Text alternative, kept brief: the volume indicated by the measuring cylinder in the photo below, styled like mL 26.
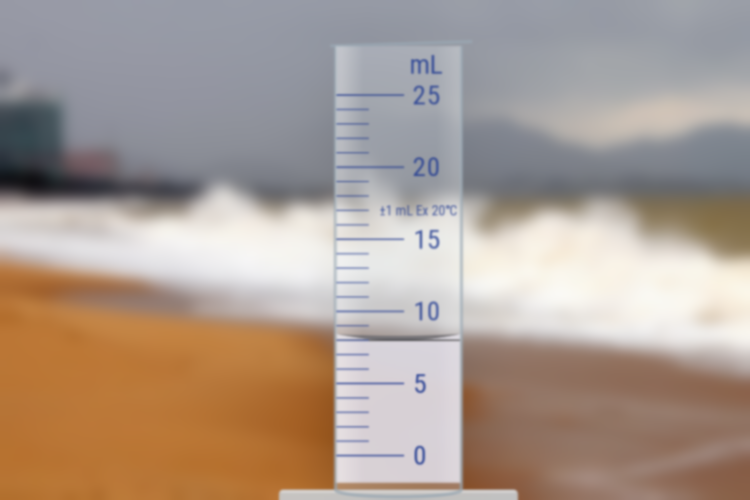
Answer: mL 8
